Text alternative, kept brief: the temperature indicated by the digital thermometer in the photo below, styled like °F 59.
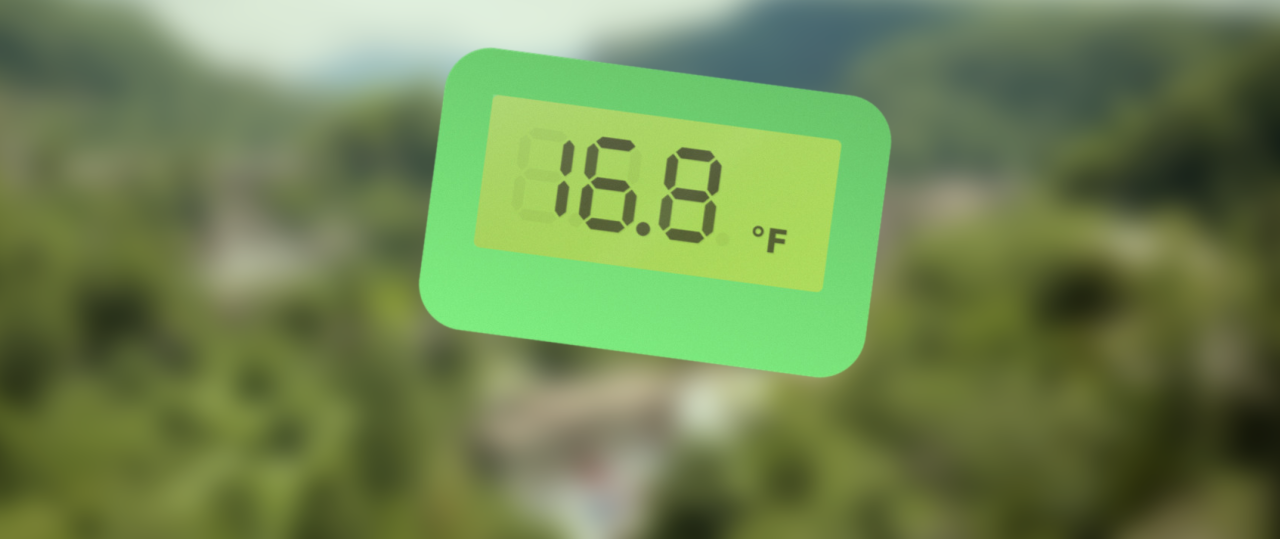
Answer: °F 16.8
